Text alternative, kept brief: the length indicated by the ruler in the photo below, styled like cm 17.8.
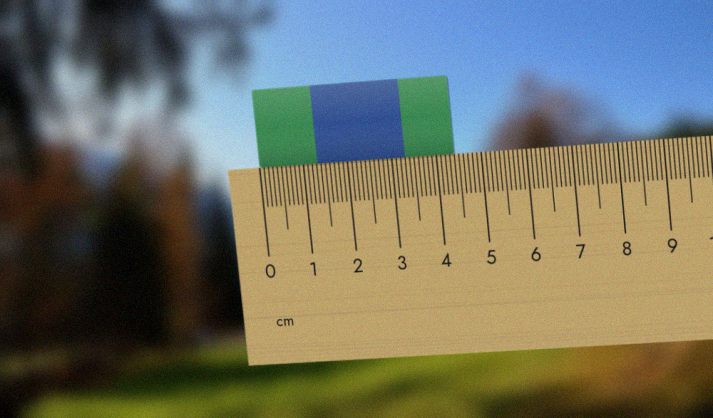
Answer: cm 4.4
